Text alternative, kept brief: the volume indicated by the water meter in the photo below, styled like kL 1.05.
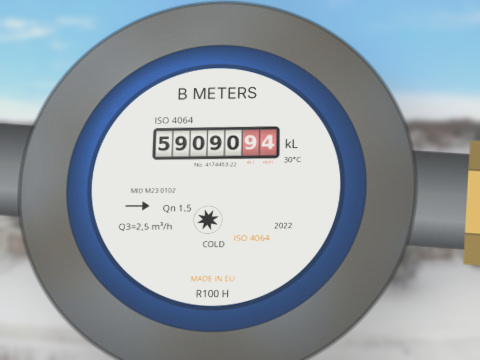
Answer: kL 59090.94
